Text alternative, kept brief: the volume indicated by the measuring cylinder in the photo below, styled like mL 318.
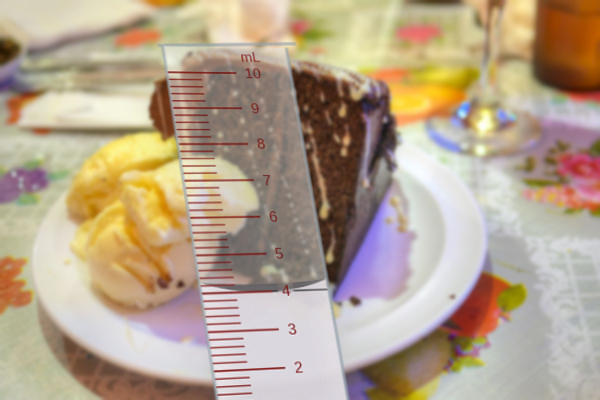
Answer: mL 4
